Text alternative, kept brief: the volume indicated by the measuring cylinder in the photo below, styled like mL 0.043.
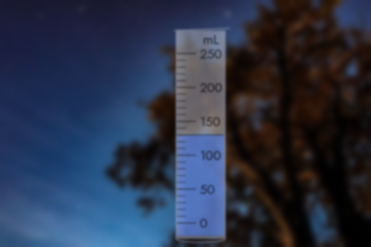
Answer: mL 130
